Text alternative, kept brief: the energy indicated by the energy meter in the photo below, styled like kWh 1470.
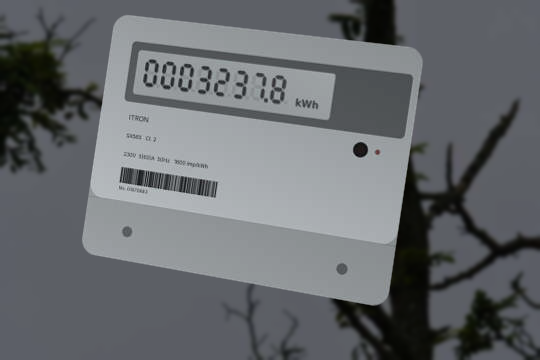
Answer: kWh 3237.8
